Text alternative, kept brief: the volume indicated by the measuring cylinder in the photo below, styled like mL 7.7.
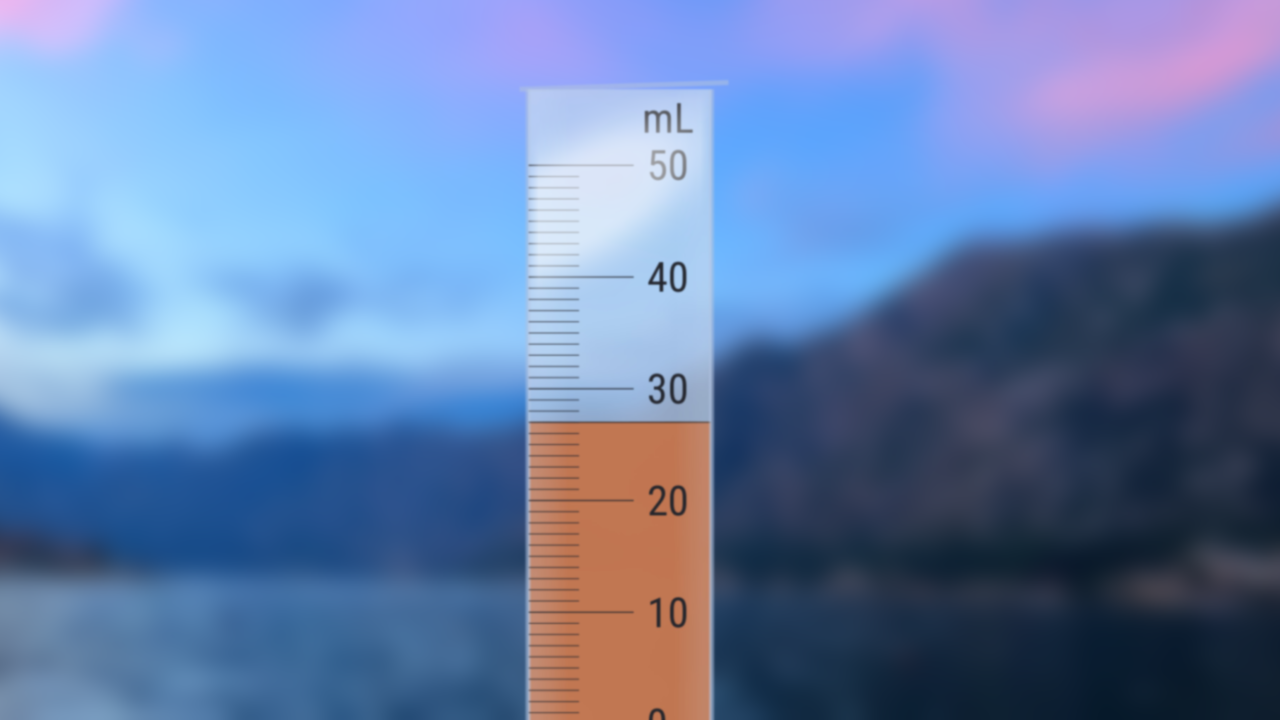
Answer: mL 27
